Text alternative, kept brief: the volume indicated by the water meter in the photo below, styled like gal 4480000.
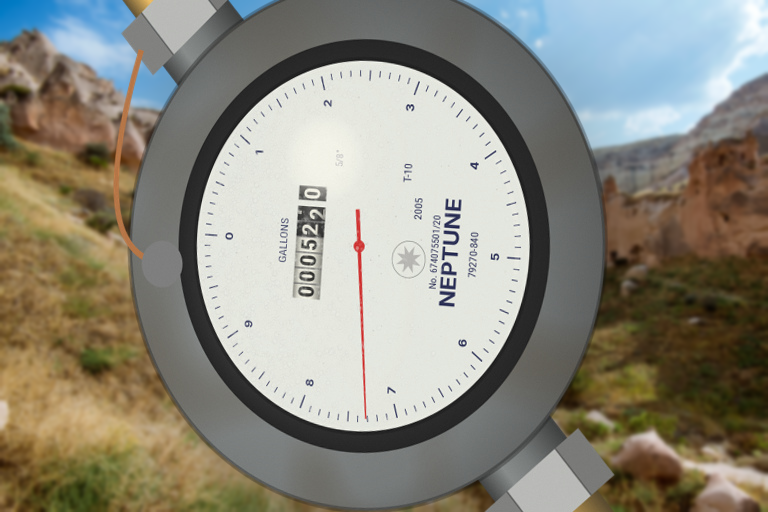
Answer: gal 5217.3
